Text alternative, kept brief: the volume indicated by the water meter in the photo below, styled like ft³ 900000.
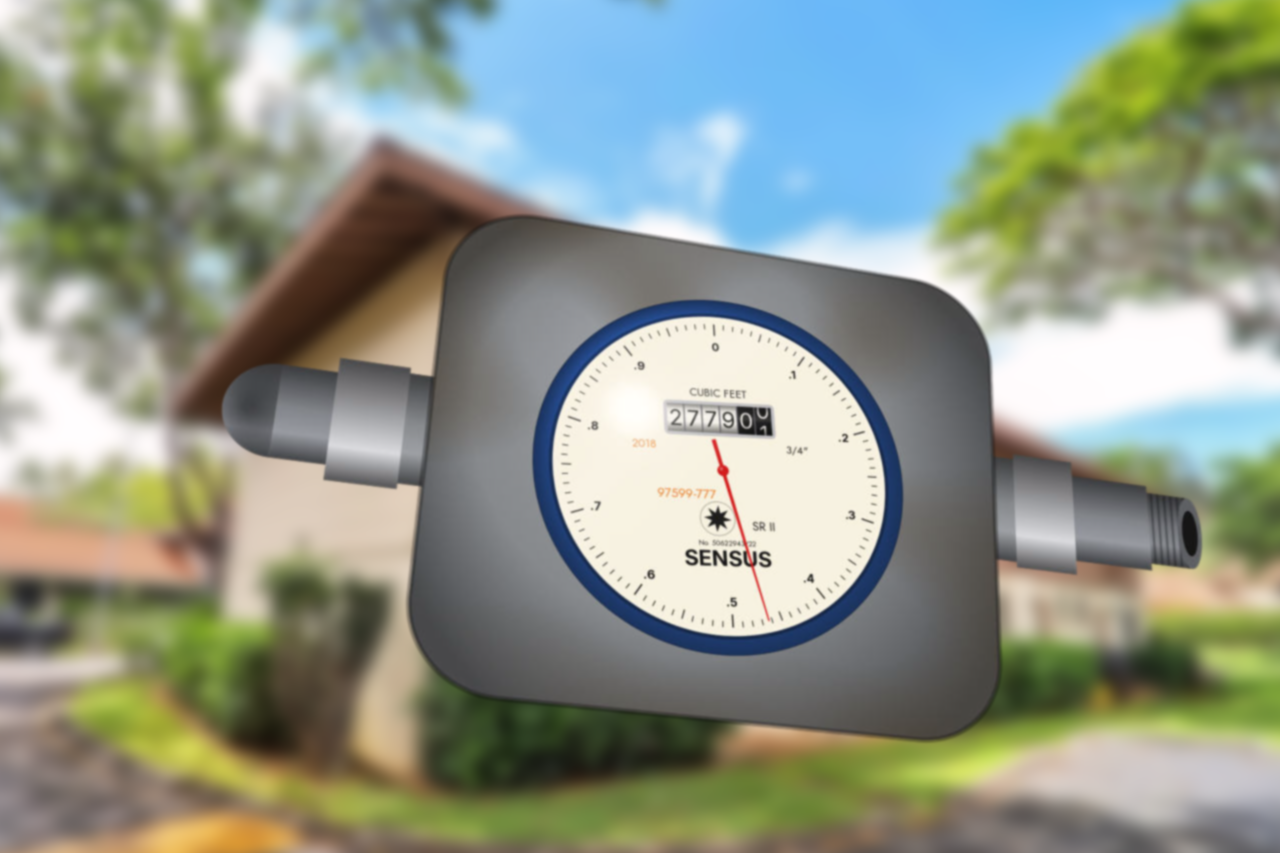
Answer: ft³ 277900.46
